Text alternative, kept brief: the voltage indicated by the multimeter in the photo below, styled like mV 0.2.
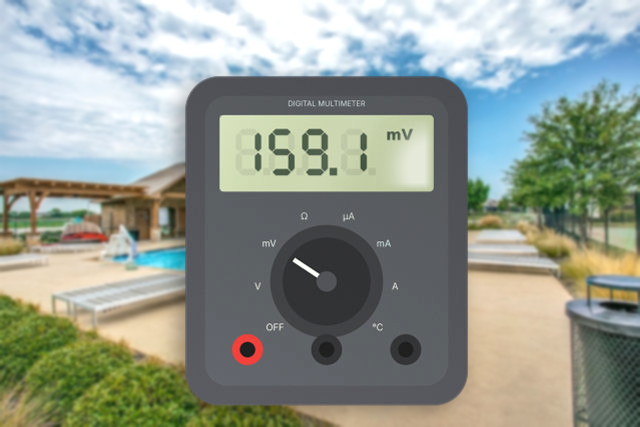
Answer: mV 159.1
